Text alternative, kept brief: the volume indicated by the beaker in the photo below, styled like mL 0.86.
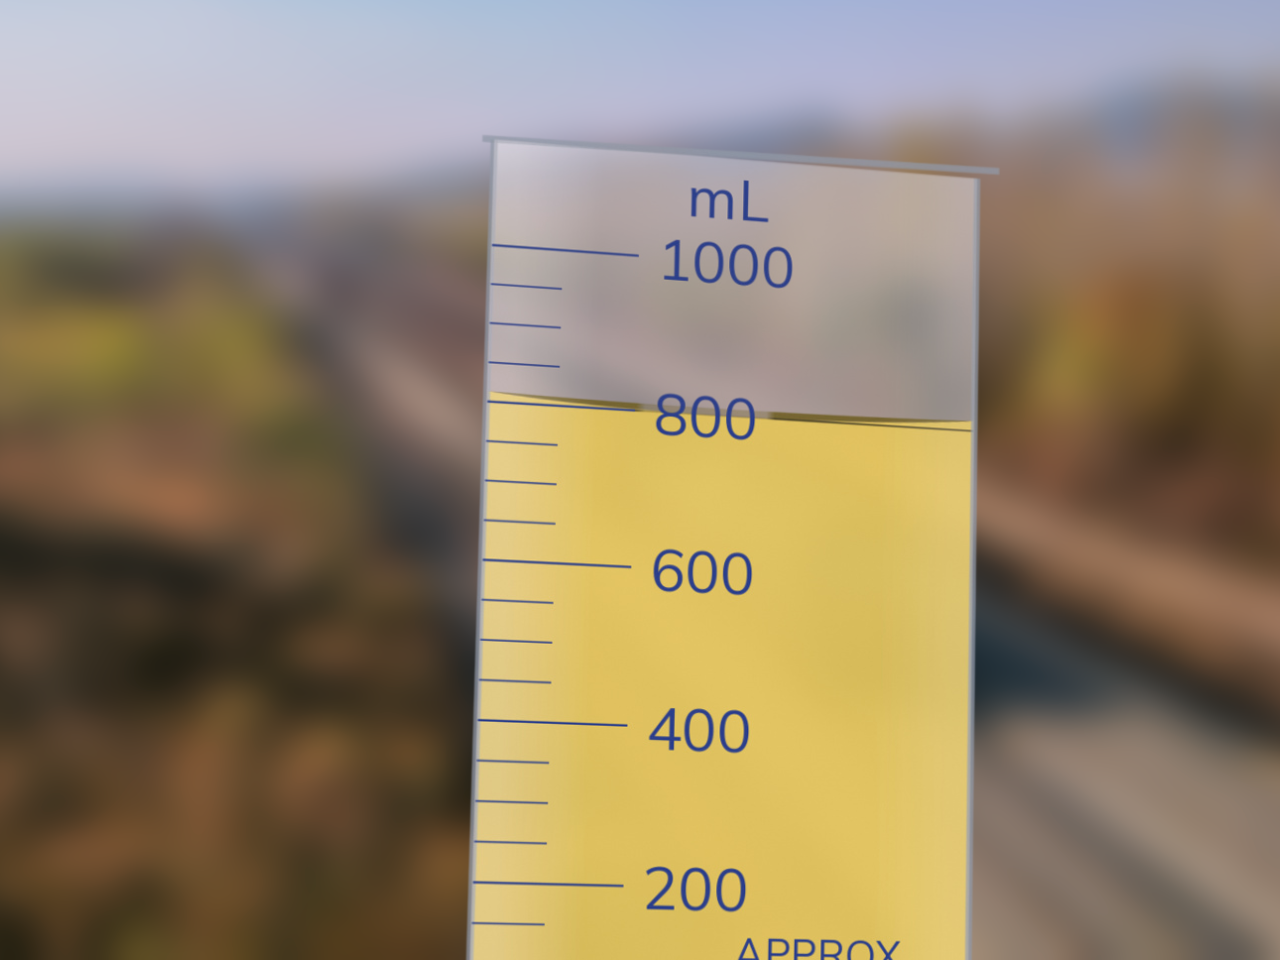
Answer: mL 800
